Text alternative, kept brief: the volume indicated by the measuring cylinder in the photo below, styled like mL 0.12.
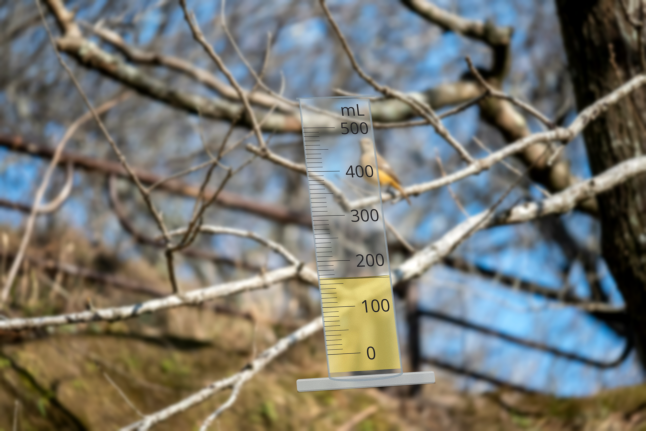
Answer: mL 160
